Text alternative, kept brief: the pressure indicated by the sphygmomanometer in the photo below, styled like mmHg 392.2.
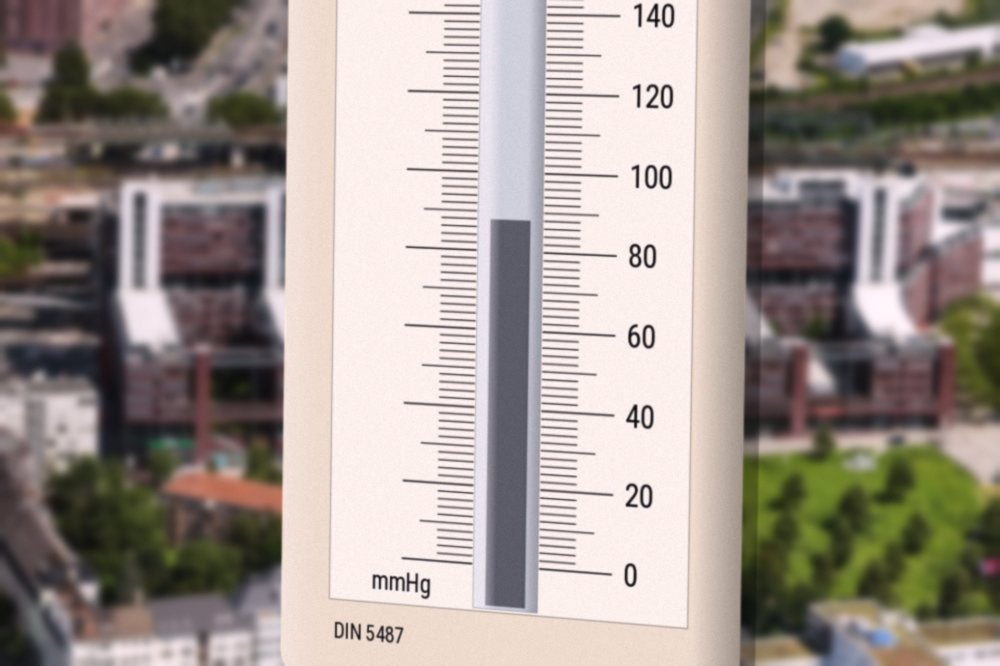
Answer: mmHg 88
